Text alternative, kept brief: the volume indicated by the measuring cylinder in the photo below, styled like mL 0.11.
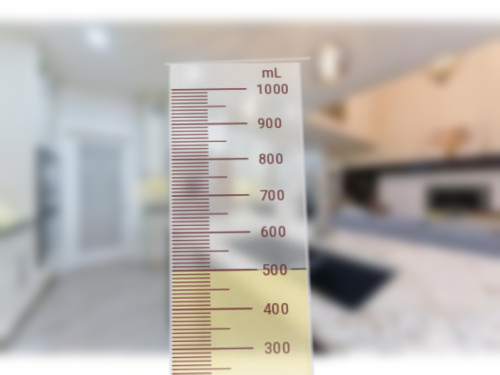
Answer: mL 500
